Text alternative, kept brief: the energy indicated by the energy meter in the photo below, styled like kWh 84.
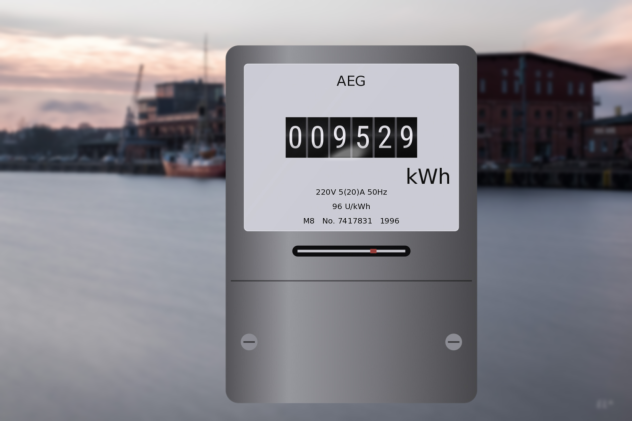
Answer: kWh 9529
